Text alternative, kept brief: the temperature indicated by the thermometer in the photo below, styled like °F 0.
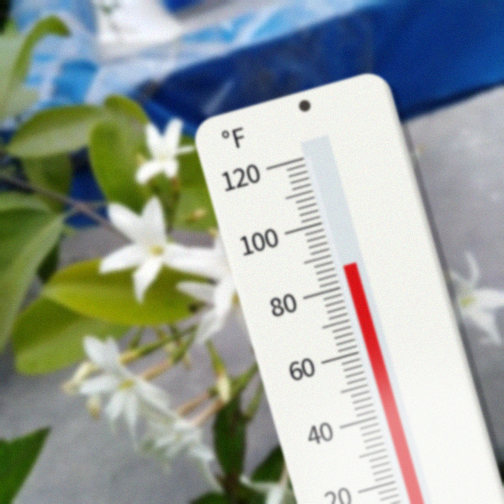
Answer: °F 86
